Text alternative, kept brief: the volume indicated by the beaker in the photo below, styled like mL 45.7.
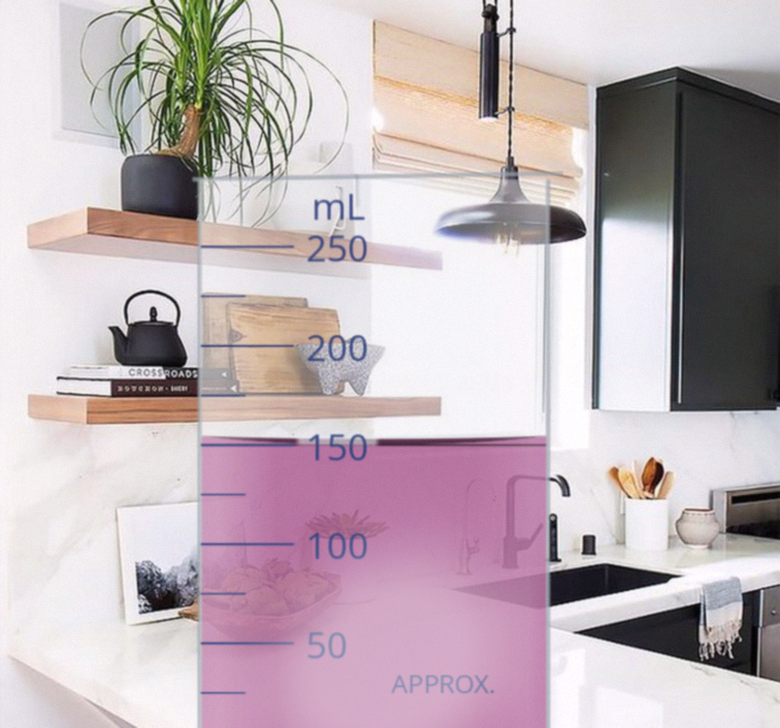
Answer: mL 150
